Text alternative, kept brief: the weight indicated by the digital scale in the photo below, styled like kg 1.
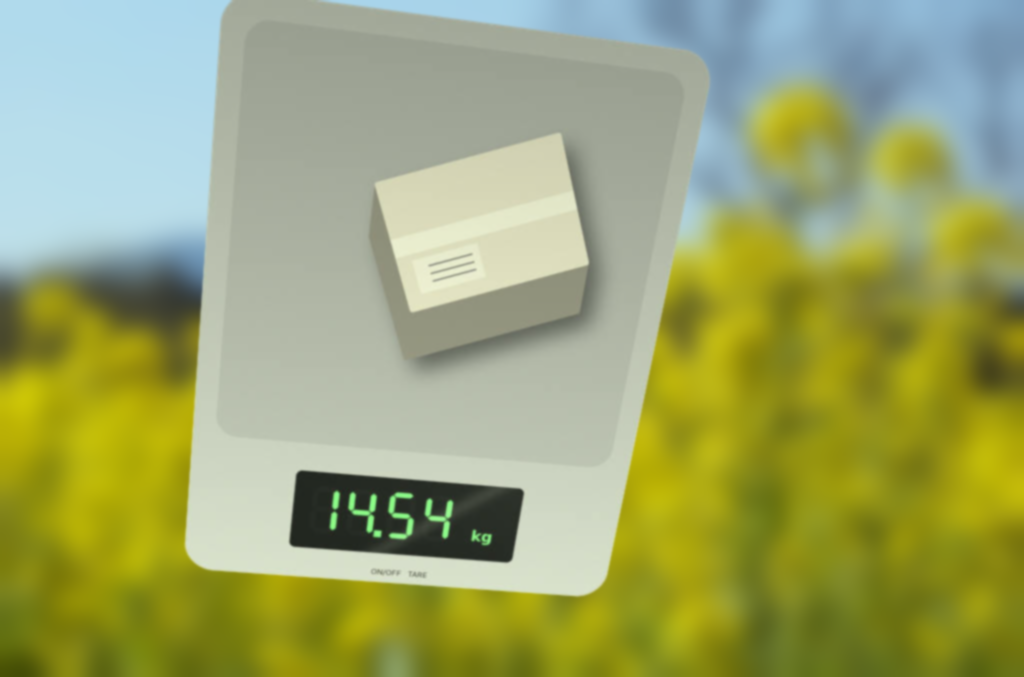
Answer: kg 14.54
